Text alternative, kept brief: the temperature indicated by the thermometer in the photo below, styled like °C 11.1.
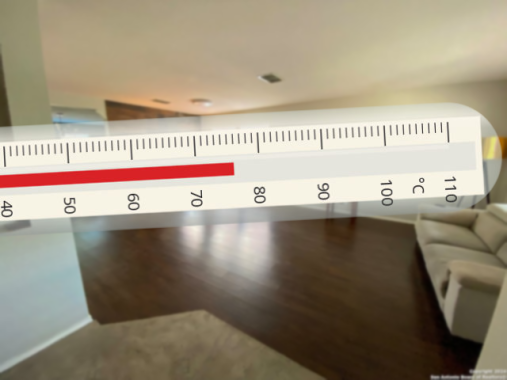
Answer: °C 76
